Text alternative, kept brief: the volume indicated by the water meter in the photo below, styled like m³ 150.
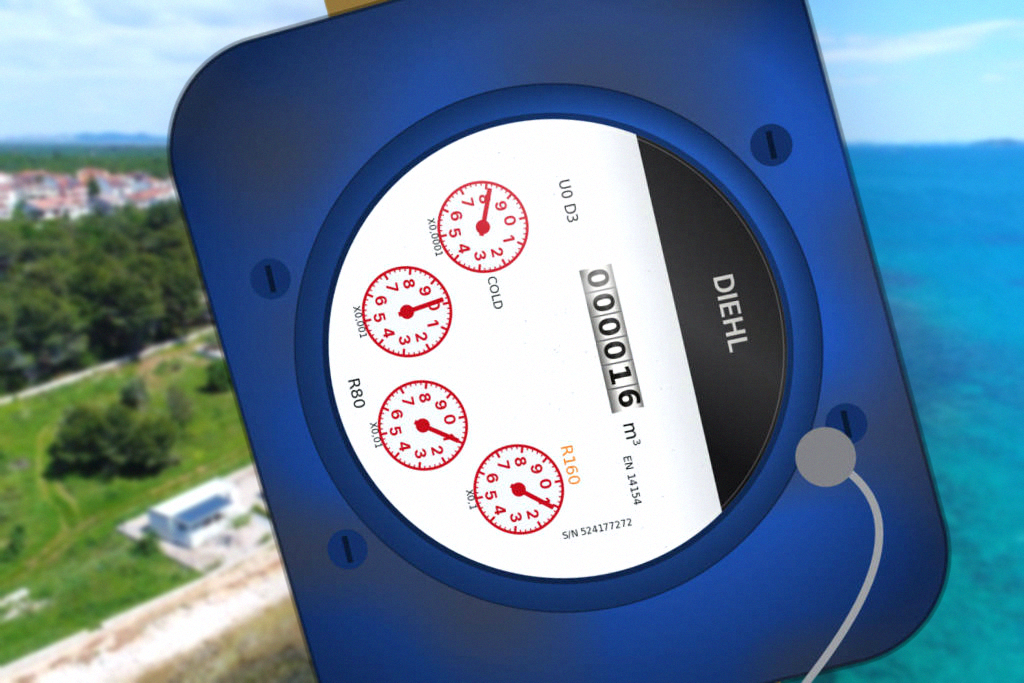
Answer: m³ 16.1098
